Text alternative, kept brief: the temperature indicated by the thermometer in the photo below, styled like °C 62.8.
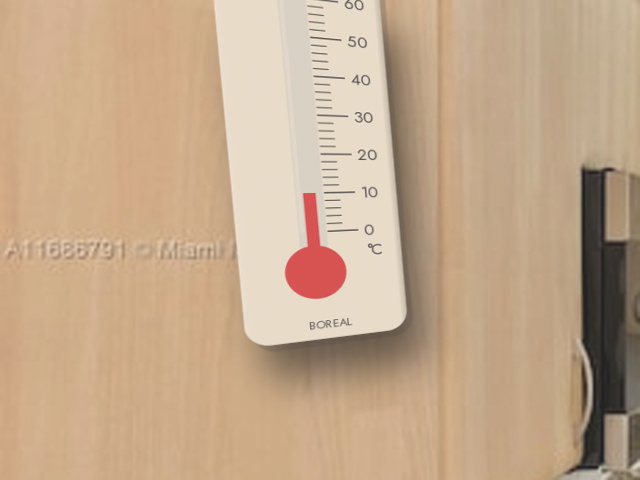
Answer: °C 10
